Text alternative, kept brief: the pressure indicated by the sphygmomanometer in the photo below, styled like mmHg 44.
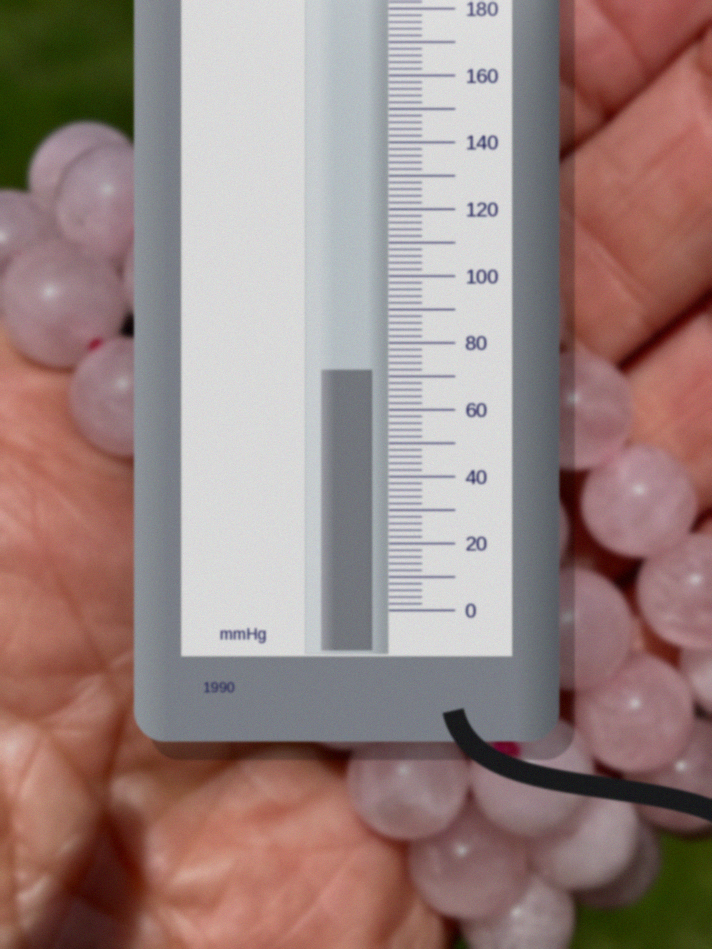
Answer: mmHg 72
